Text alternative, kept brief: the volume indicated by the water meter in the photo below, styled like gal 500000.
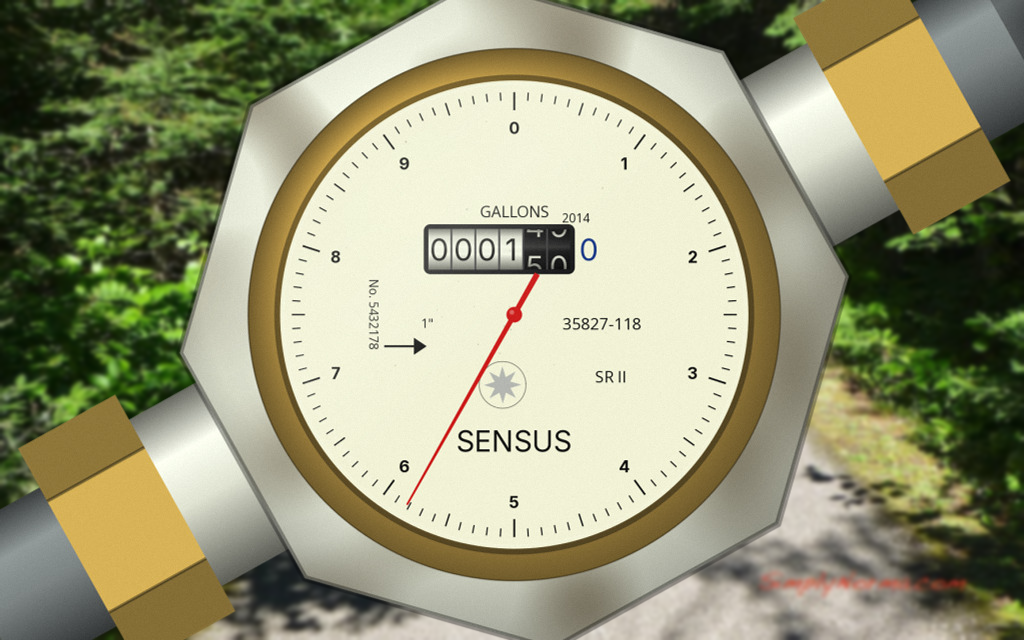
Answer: gal 1495.8
